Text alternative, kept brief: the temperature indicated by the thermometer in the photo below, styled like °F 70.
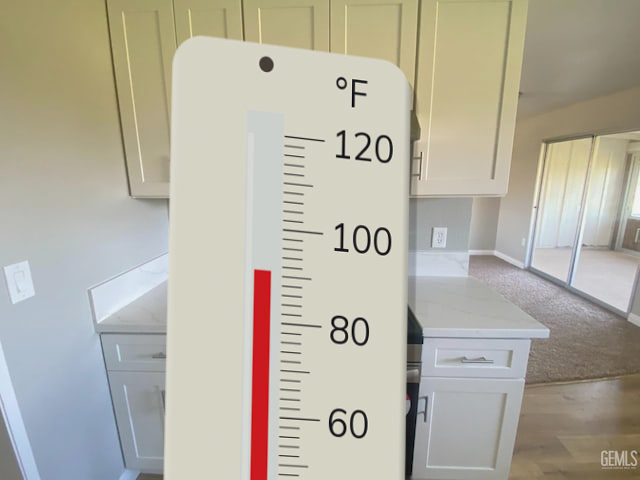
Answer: °F 91
